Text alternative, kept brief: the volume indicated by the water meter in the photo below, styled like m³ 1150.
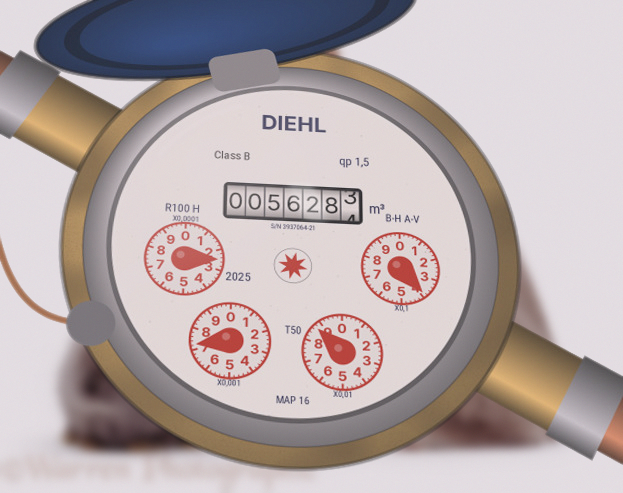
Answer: m³ 56283.3872
